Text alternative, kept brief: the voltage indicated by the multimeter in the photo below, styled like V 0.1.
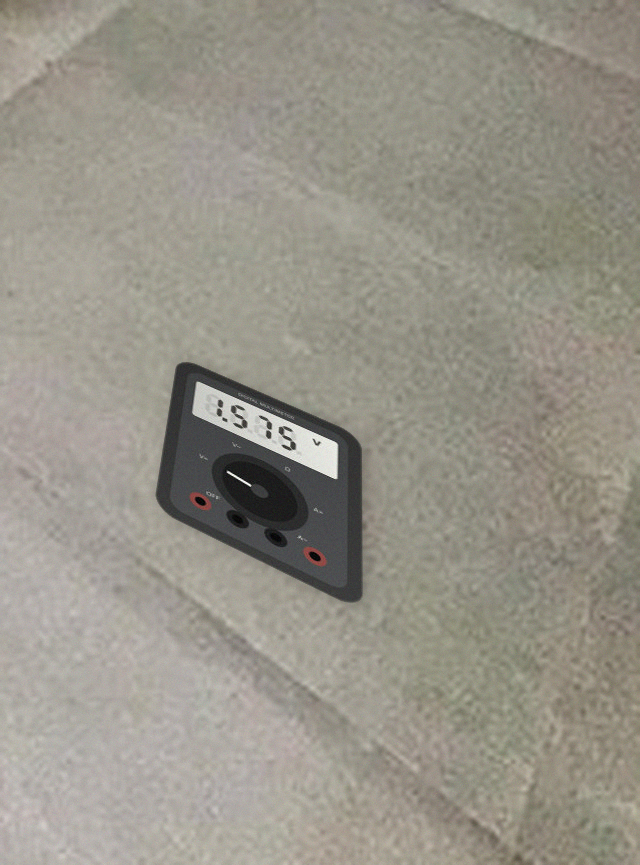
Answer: V 1.575
